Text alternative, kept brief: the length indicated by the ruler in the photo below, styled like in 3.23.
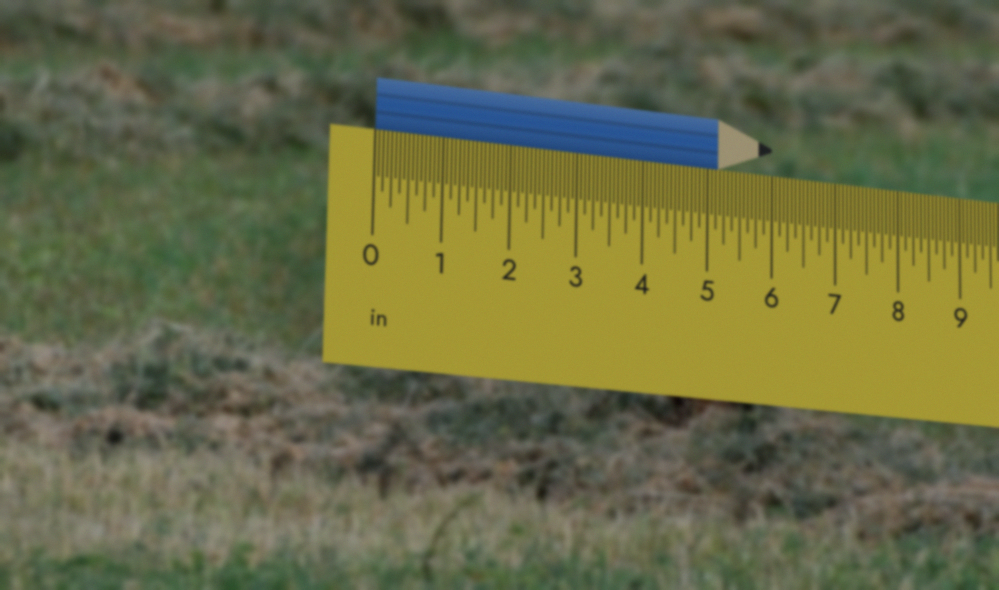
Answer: in 6
